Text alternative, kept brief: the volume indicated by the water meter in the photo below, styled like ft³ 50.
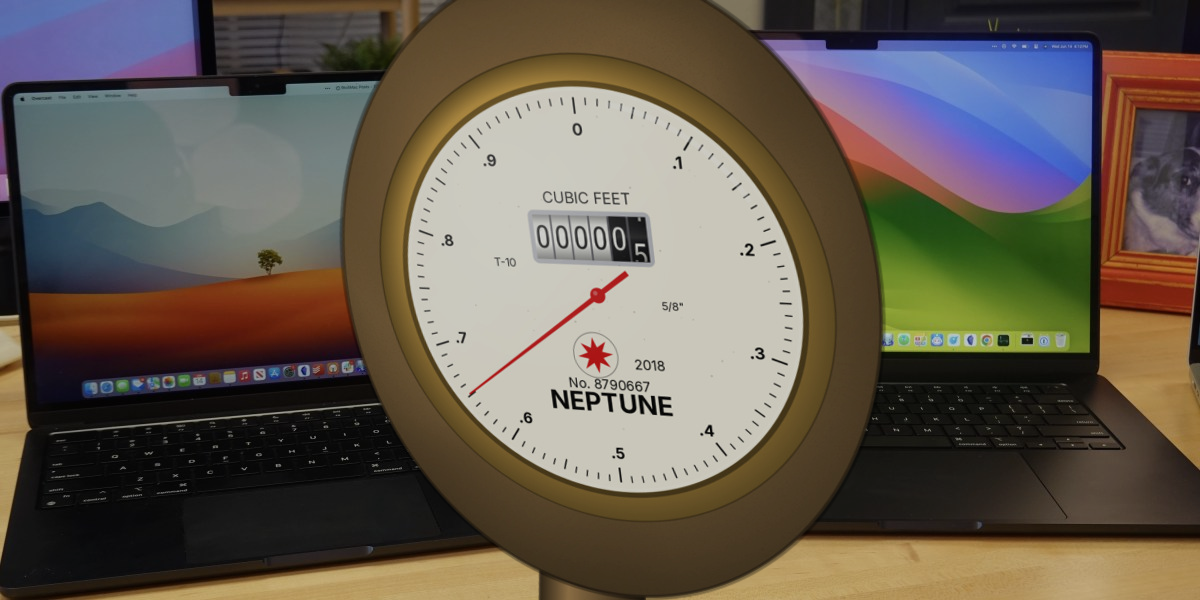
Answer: ft³ 4.65
